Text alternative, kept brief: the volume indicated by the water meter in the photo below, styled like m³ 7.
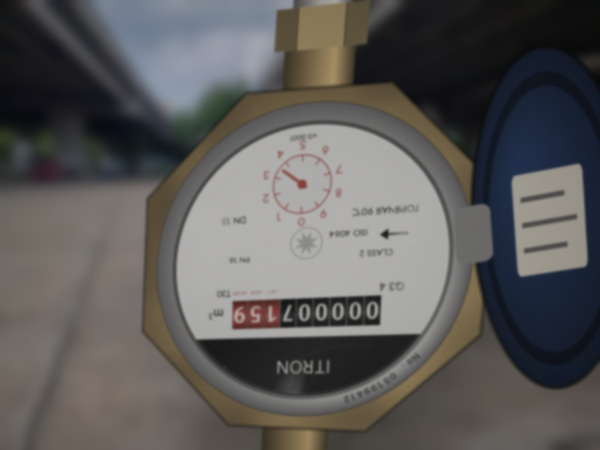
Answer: m³ 7.1593
